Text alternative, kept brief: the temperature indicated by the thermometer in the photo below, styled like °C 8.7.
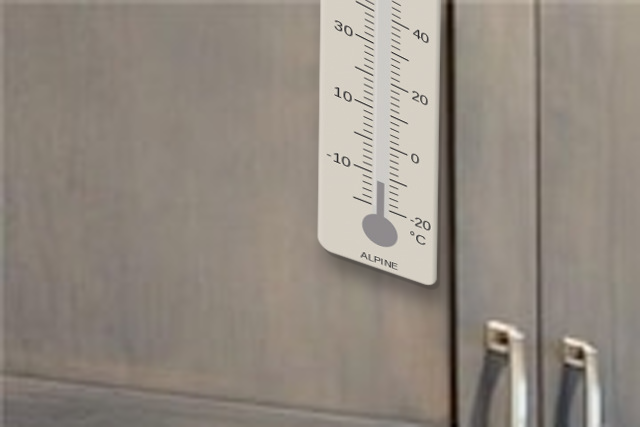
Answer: °C -12
